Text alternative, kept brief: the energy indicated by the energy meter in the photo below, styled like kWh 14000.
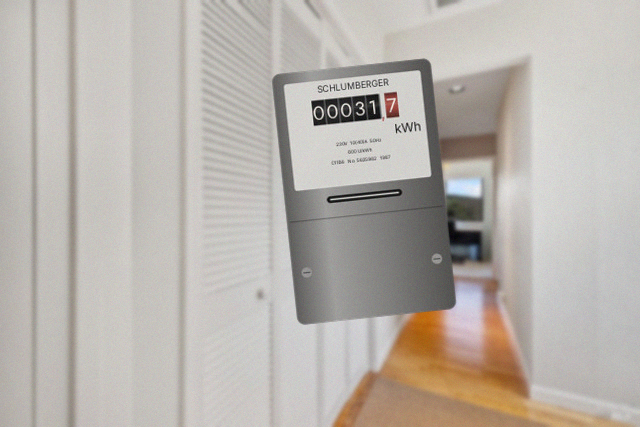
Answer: kWh 31.7
